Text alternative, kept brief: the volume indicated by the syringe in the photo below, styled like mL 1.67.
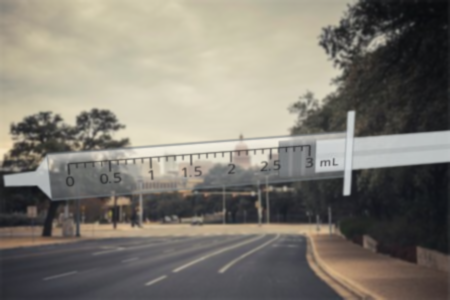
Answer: mL 2.6
